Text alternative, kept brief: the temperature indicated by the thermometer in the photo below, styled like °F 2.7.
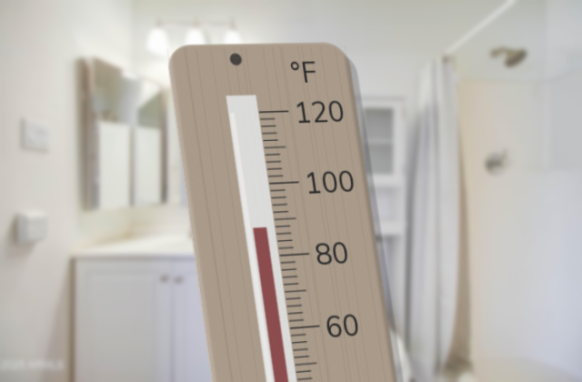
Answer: °F 88
